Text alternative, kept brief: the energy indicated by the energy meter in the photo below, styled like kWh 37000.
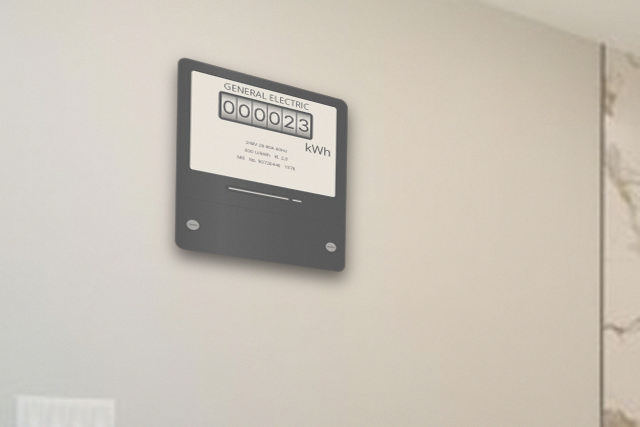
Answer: kWh 23
